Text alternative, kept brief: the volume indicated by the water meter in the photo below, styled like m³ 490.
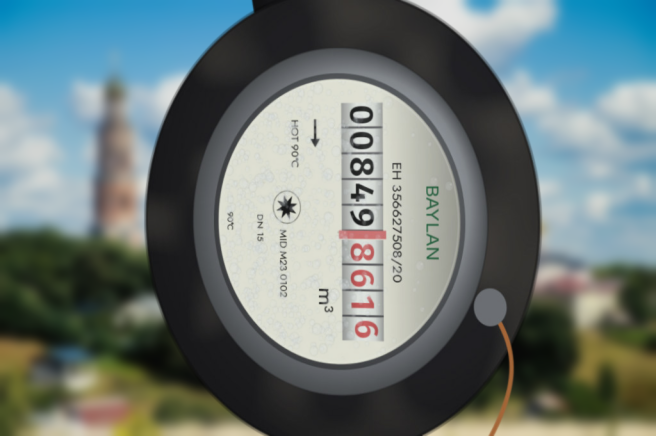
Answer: m³ 849.8616
